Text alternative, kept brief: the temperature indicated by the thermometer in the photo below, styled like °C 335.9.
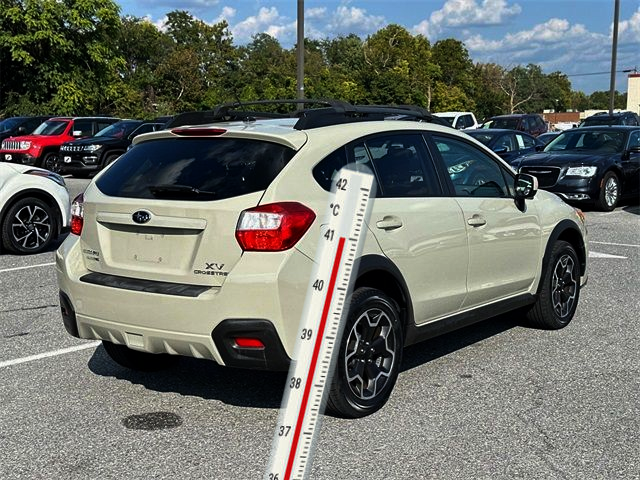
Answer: °C 41
